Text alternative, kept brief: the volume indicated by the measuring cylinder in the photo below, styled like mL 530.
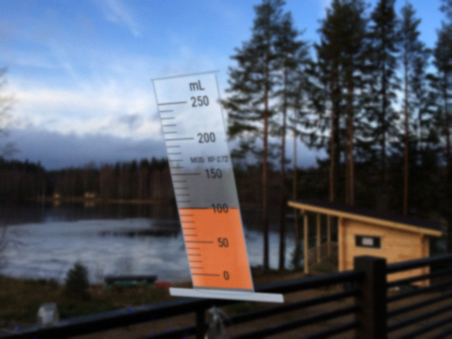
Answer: mL 100
